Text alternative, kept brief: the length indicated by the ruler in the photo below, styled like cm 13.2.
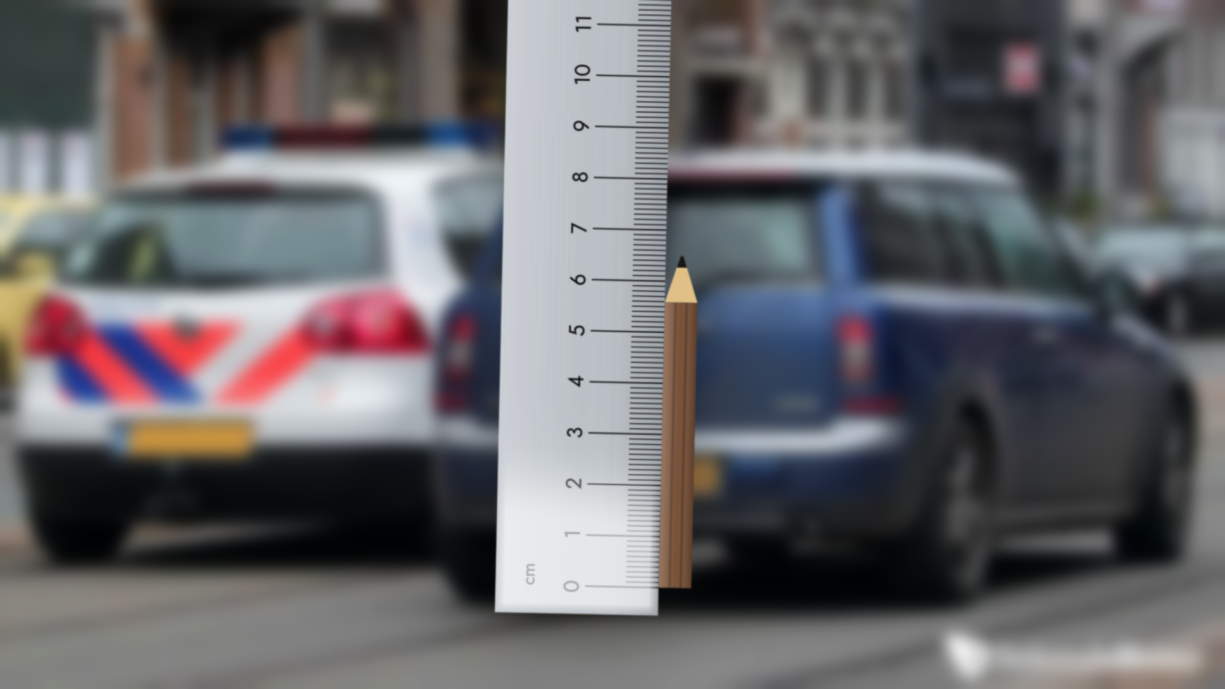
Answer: cm 6.5
